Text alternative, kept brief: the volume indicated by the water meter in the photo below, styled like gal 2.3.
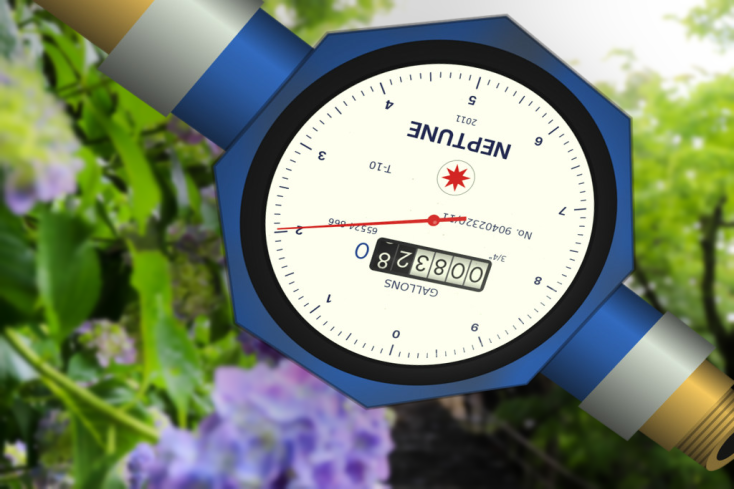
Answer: gal 83282.0
